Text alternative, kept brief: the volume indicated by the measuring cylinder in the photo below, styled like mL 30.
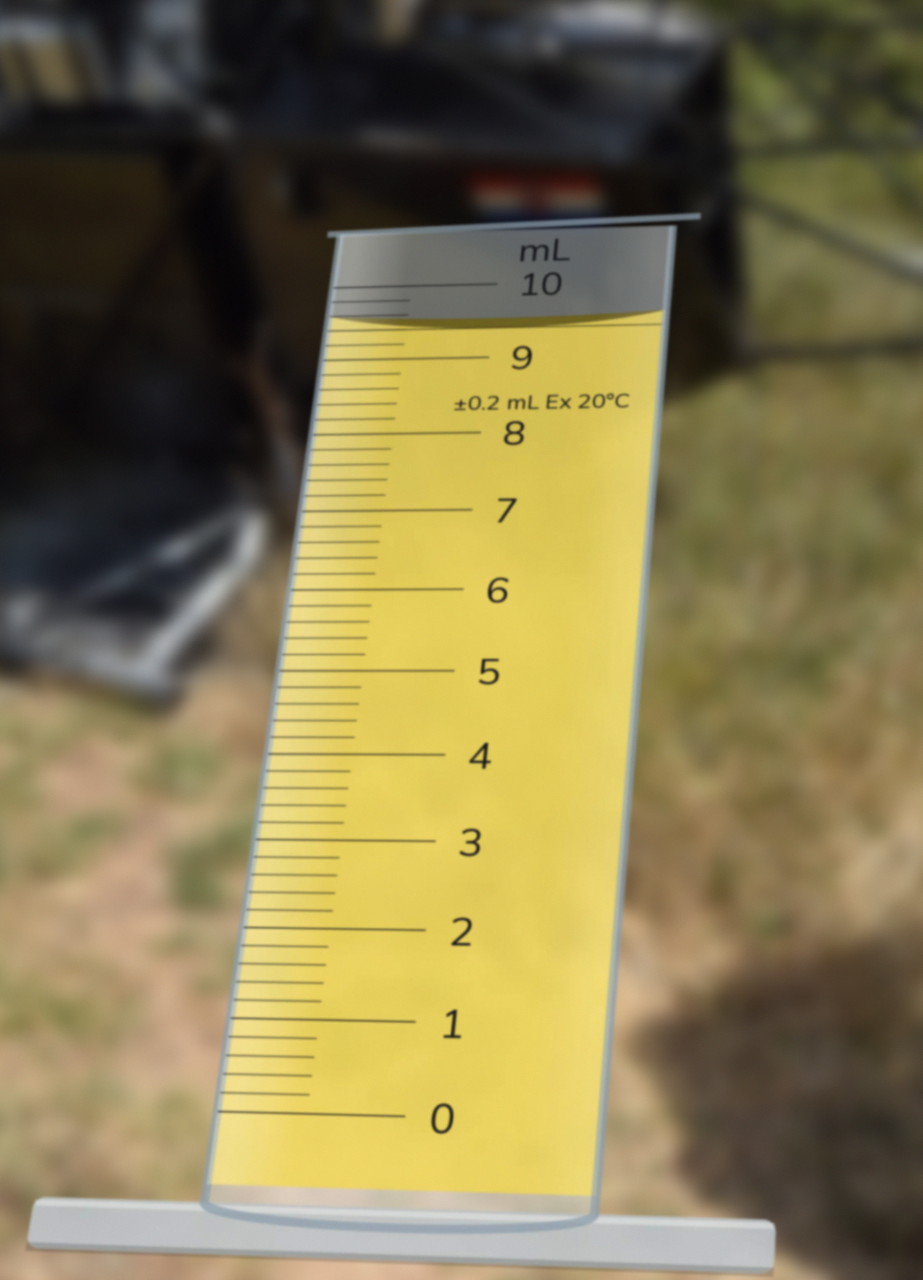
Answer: mL 9.4
